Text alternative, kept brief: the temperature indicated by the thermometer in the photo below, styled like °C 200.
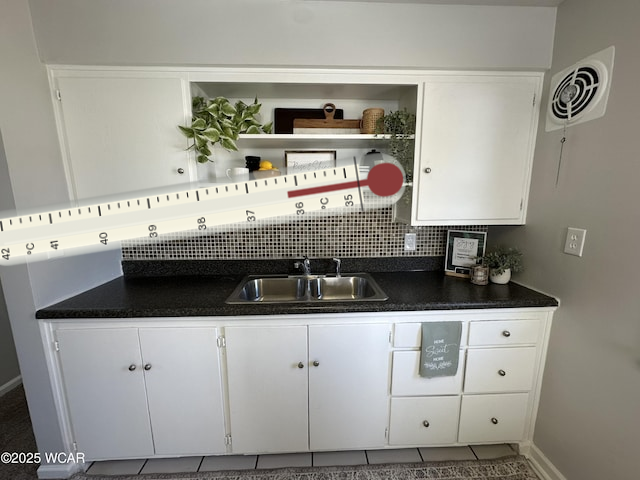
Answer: °C 36.2
